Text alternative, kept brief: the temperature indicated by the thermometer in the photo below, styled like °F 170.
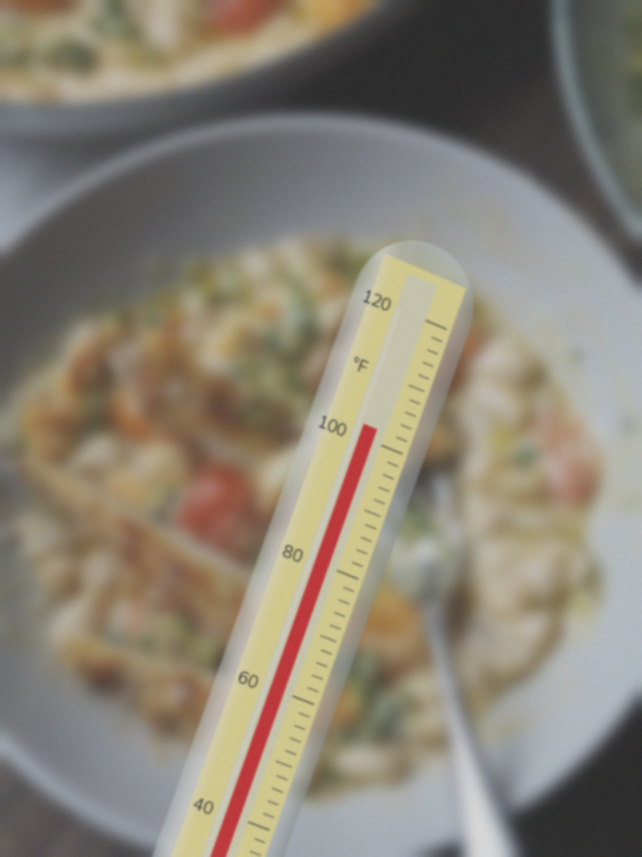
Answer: °F 102
